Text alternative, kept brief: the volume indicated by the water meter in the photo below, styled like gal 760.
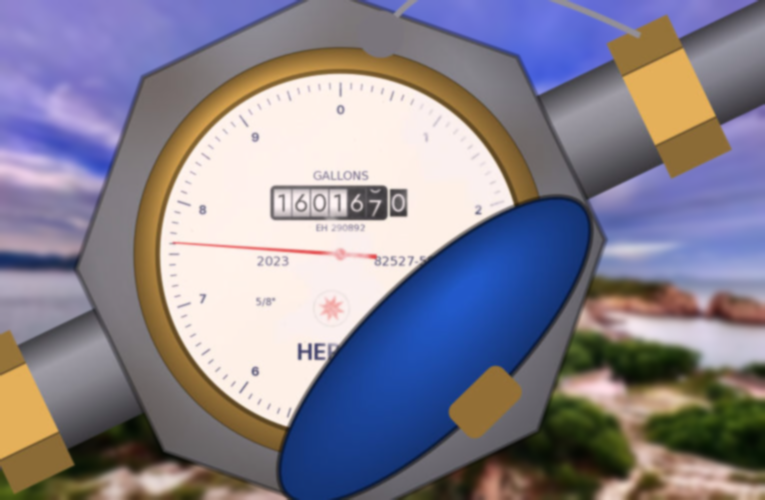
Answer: gal 1601667.6
